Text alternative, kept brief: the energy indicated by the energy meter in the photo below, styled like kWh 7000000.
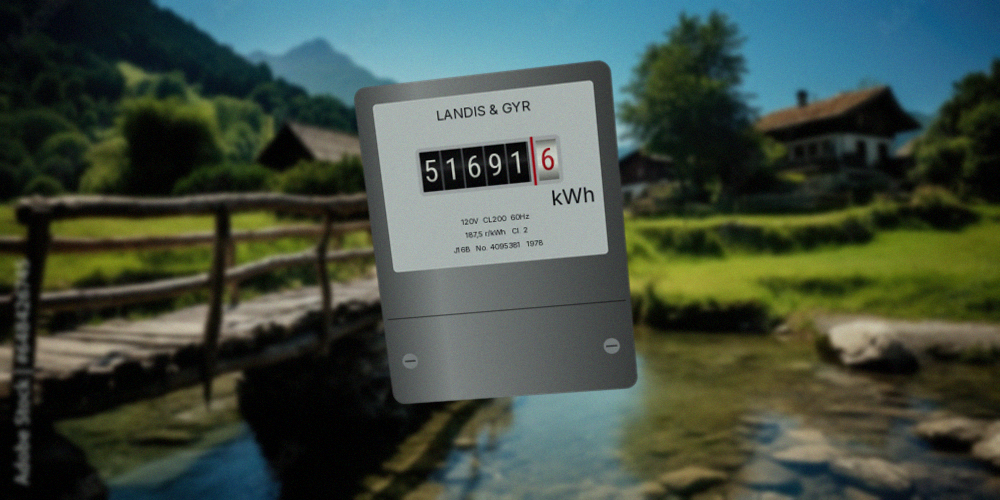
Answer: kWh 51691.6
